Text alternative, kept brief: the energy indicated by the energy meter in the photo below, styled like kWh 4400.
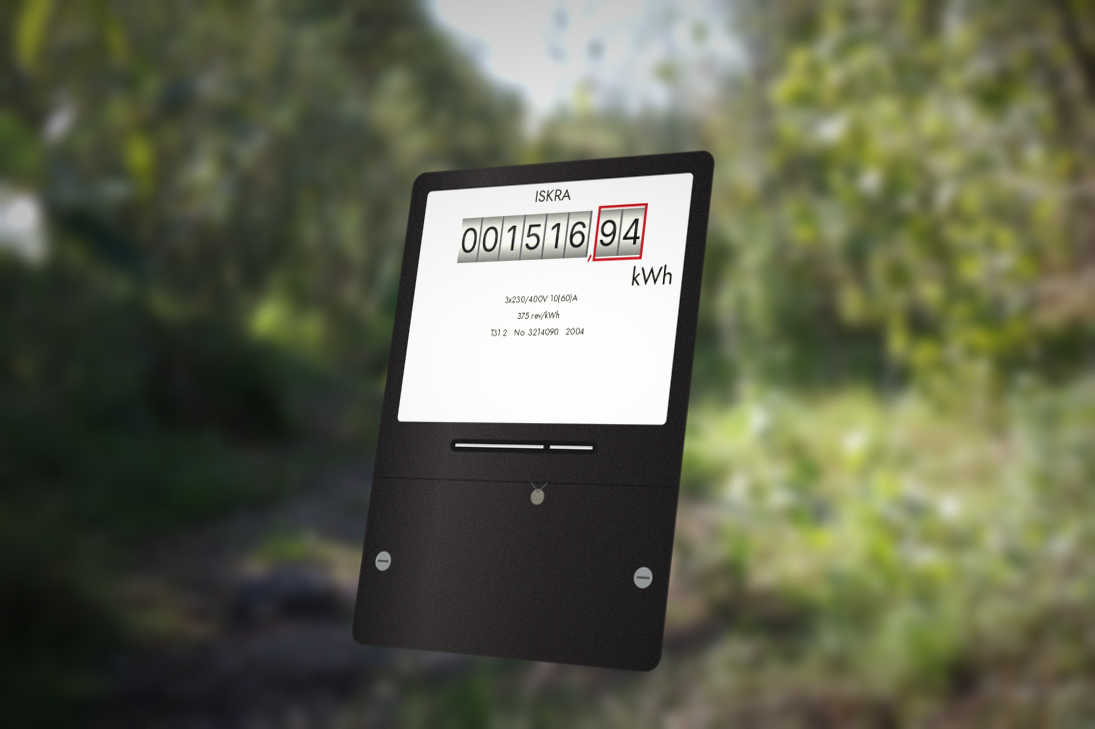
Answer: kWh 1516.94
